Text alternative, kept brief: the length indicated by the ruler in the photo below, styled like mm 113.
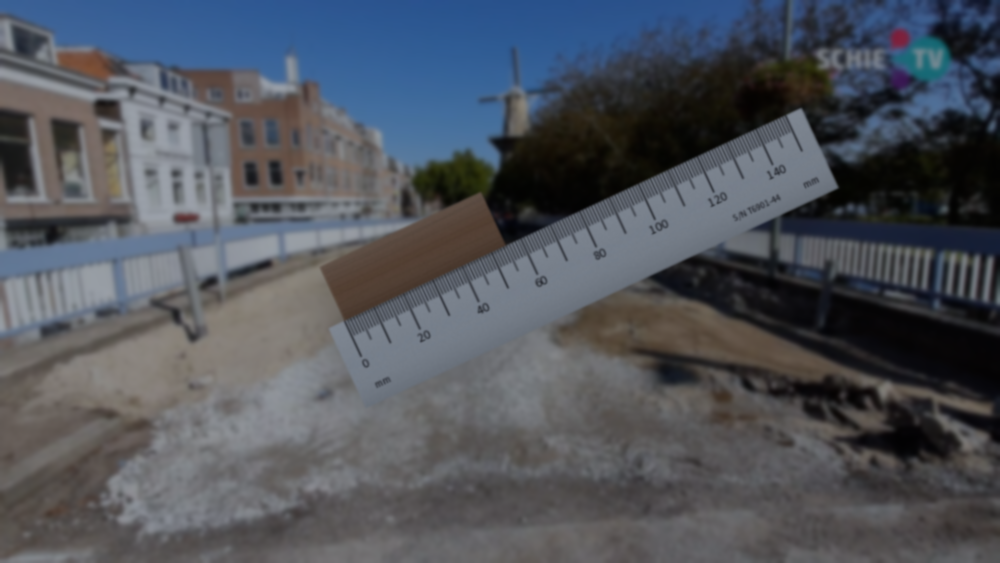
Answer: mm 55
